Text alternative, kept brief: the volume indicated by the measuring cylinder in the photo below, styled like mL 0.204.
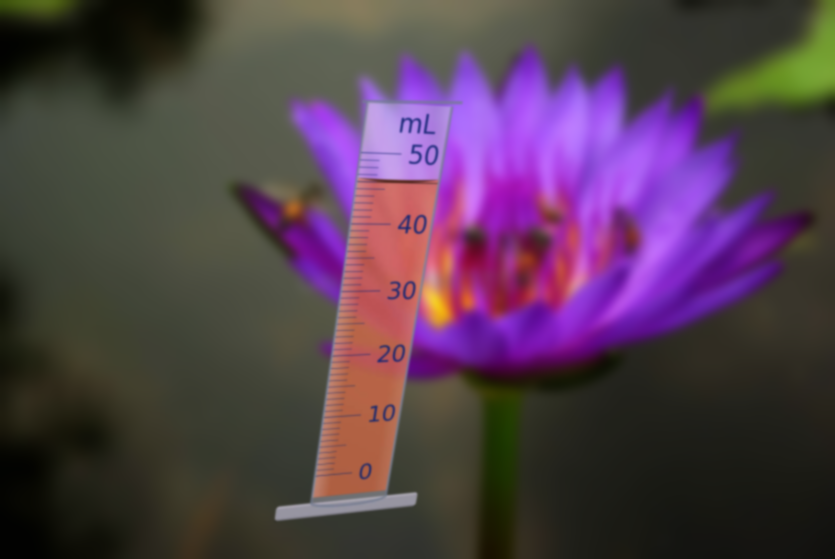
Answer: mL 46
